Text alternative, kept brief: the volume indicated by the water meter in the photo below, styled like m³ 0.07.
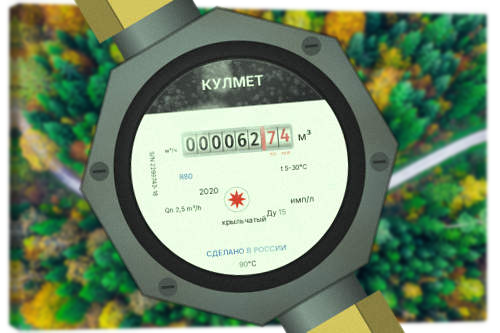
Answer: m³ 62.74
